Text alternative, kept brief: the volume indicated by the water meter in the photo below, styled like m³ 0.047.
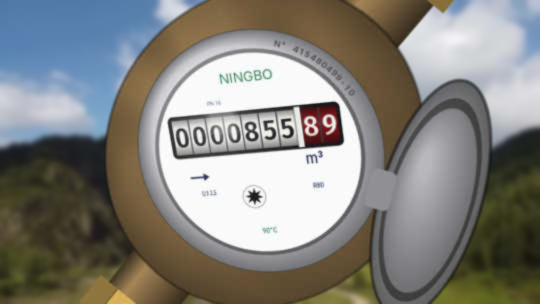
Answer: m³ 855.89
